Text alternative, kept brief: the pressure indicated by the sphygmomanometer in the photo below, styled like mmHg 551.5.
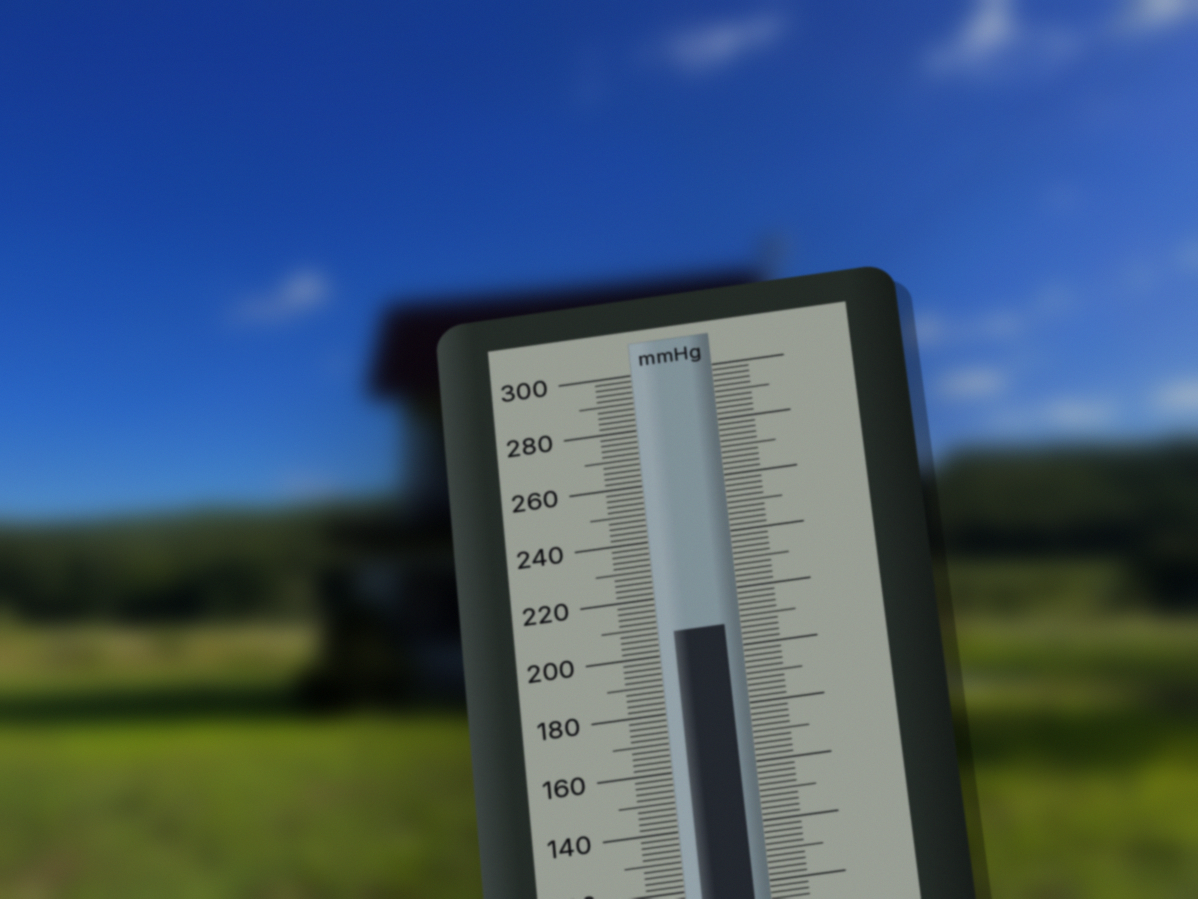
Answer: mmHg 208
